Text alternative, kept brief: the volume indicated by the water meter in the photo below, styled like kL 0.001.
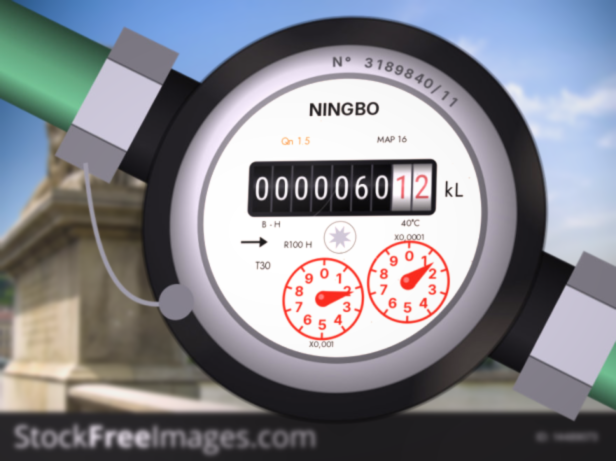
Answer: kL 60.1221
